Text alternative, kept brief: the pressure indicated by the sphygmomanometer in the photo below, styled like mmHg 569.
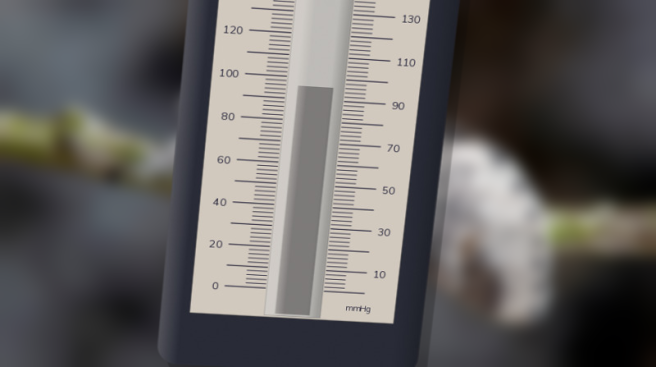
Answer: mmHg 96
